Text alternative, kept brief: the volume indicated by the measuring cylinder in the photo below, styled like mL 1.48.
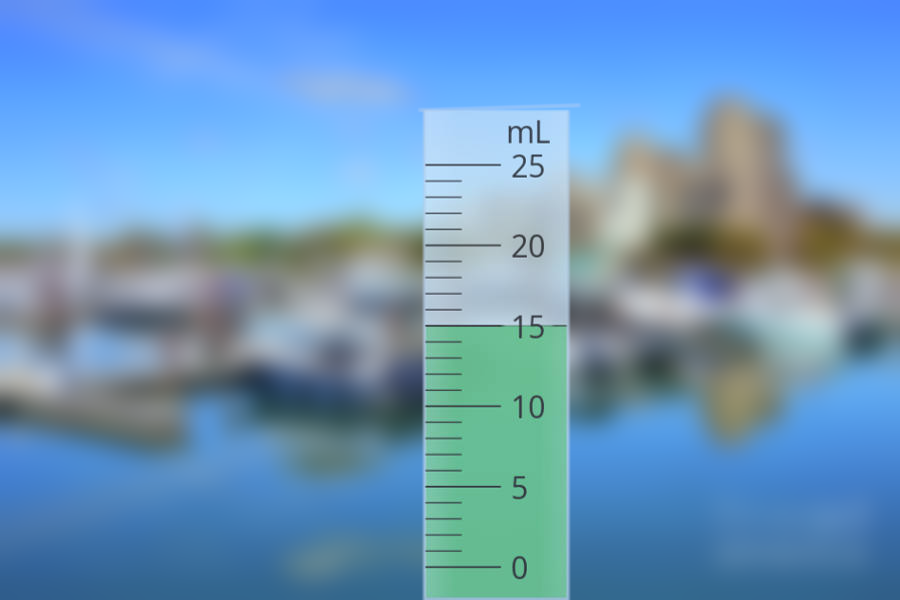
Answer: mL 15
